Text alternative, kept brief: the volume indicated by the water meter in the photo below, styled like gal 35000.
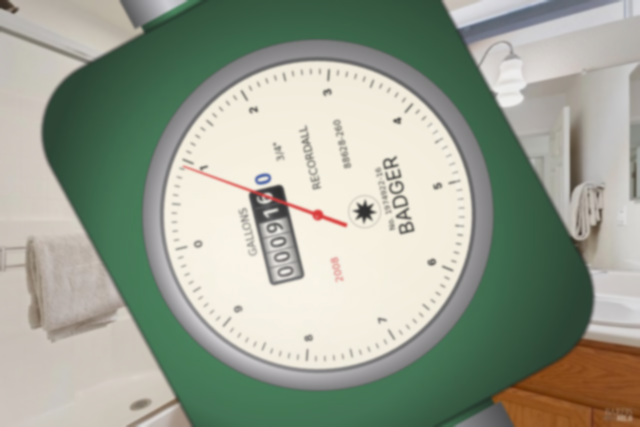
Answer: gal 9160.9
